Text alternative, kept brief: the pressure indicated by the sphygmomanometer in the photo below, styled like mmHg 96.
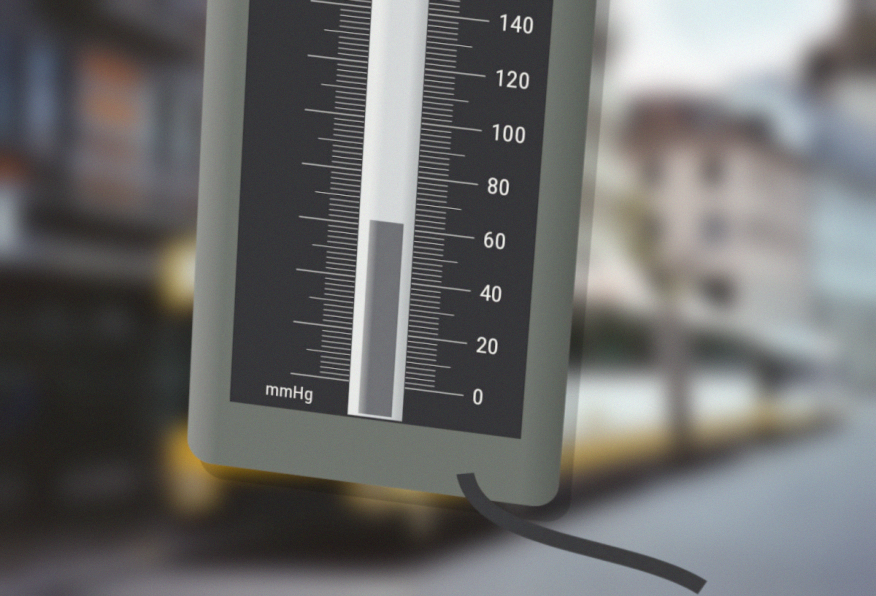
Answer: mmHg 62
